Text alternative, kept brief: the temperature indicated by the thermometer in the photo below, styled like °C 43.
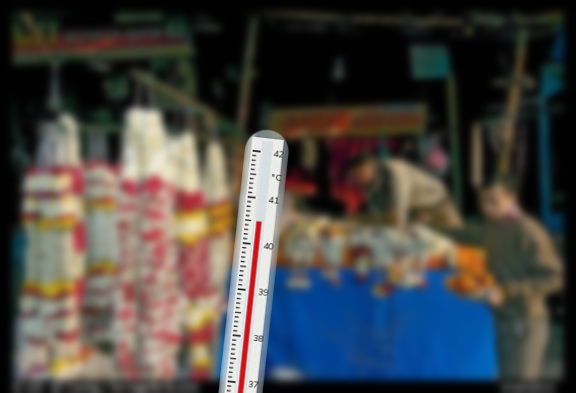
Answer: °C 40.5
